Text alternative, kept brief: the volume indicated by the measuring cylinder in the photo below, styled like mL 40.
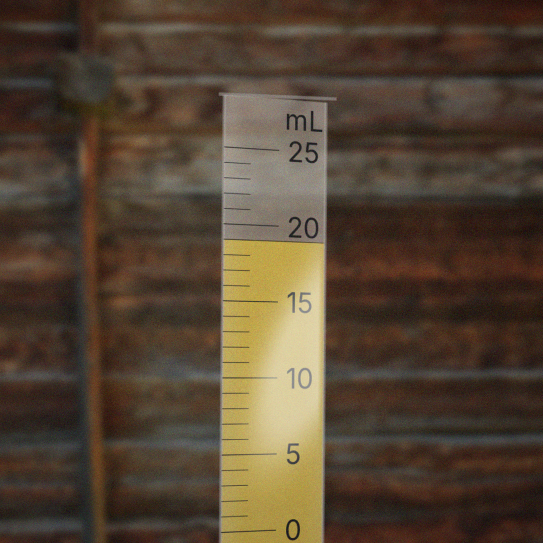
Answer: mL 19
